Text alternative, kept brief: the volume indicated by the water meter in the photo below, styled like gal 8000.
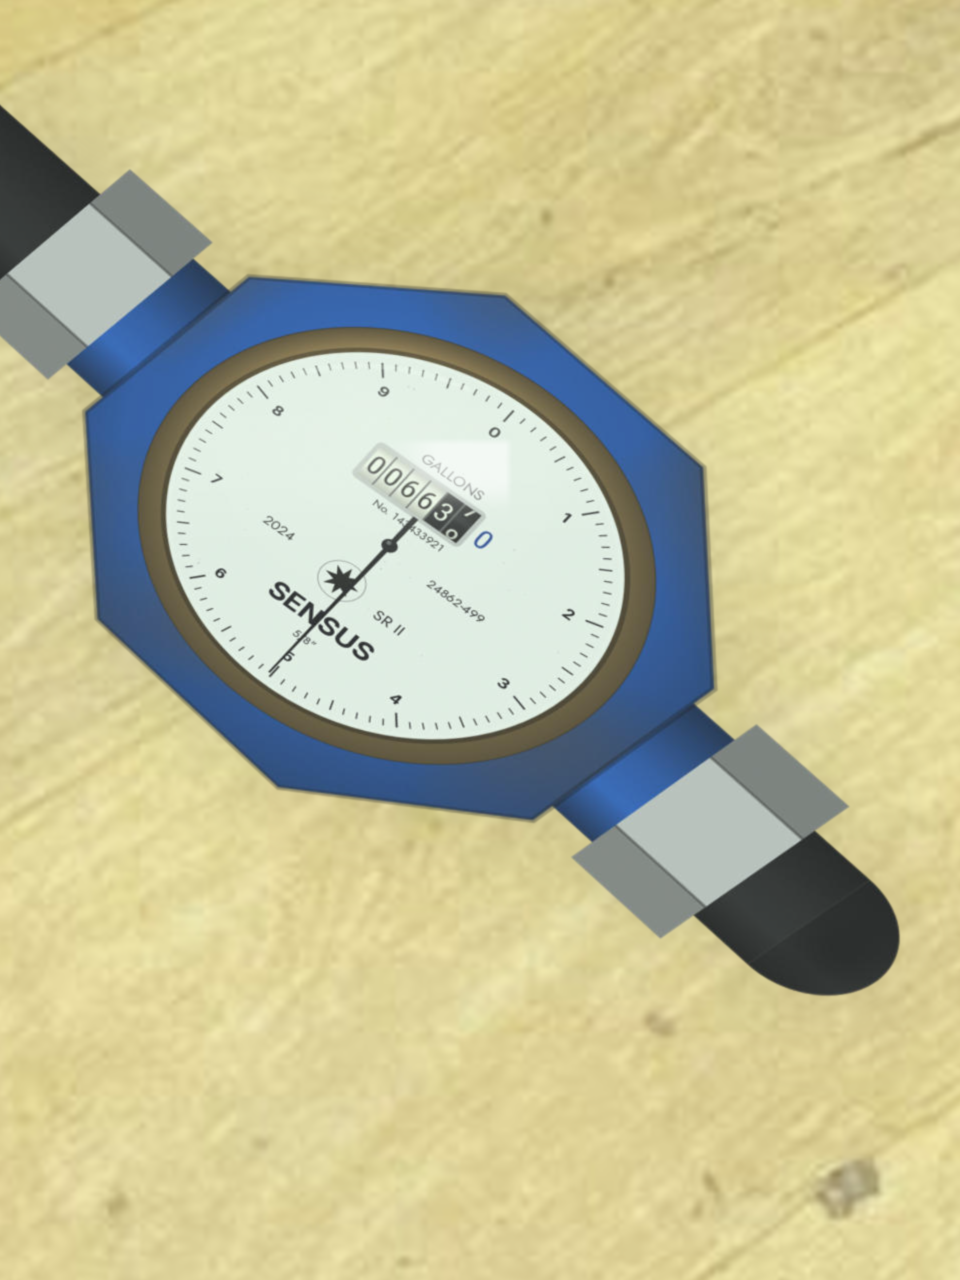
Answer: gal 66375.0
